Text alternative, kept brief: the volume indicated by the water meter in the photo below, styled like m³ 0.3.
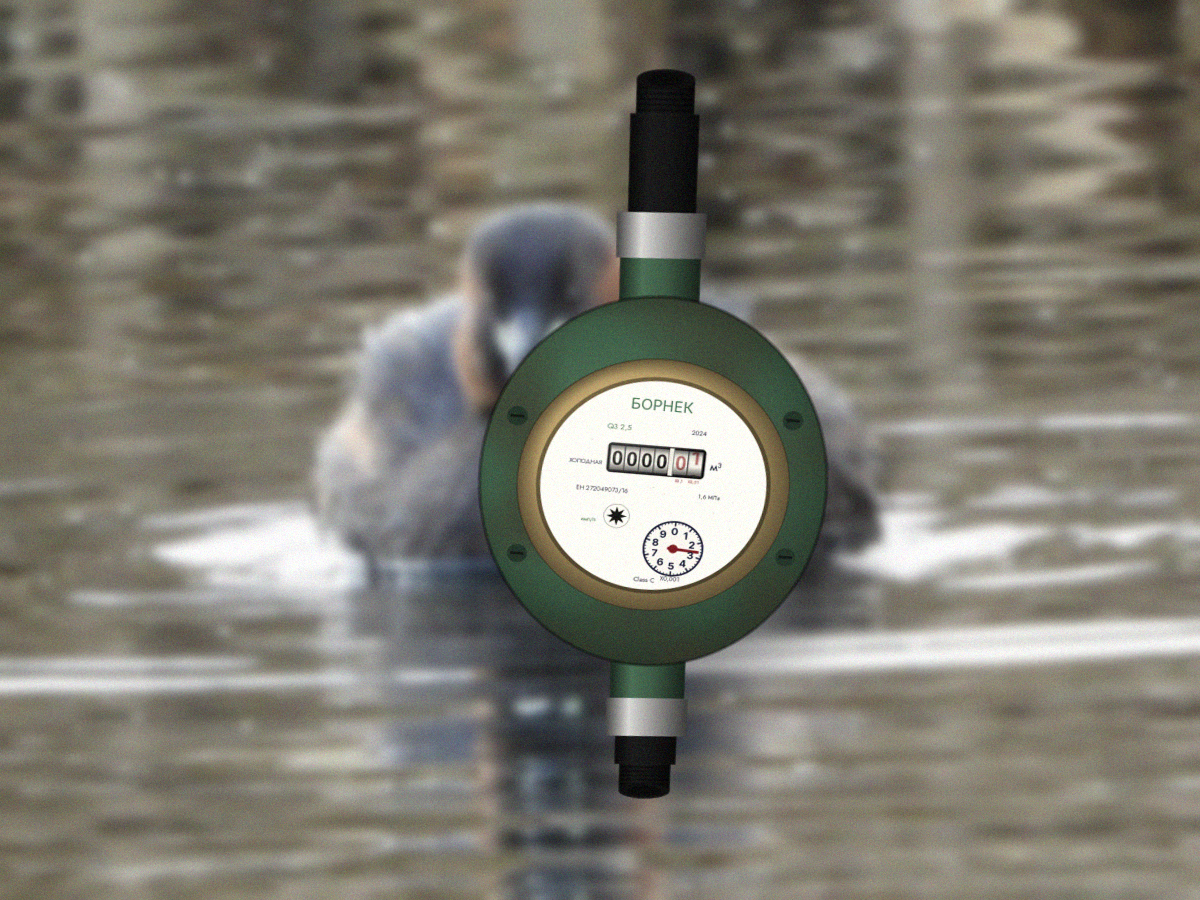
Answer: m³ 0.012
